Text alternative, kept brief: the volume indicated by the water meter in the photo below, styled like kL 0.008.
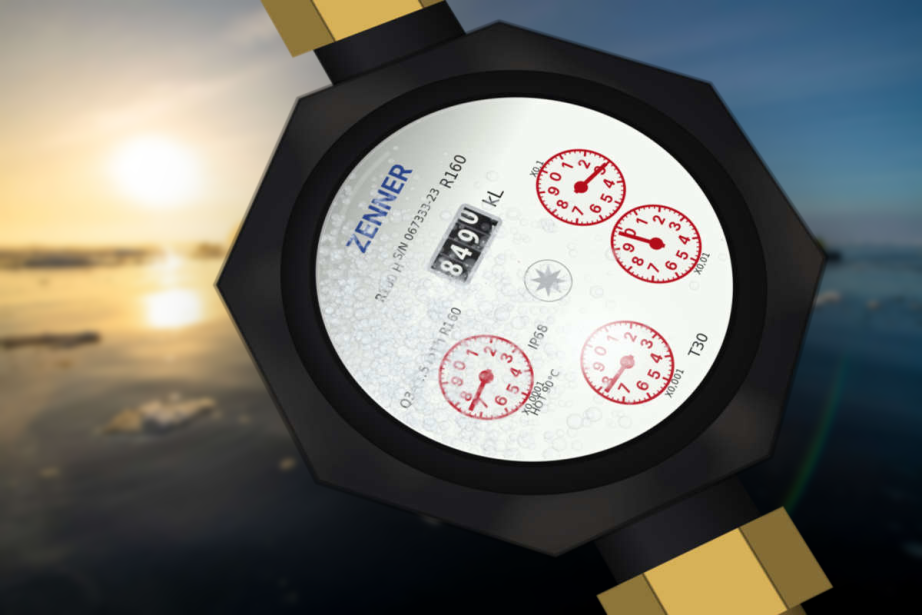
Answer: kL 8490.2977
